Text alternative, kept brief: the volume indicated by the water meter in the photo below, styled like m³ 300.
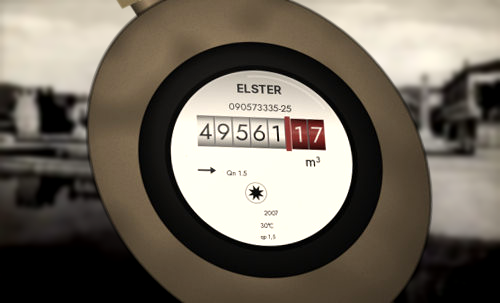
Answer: m³ 49561.17
